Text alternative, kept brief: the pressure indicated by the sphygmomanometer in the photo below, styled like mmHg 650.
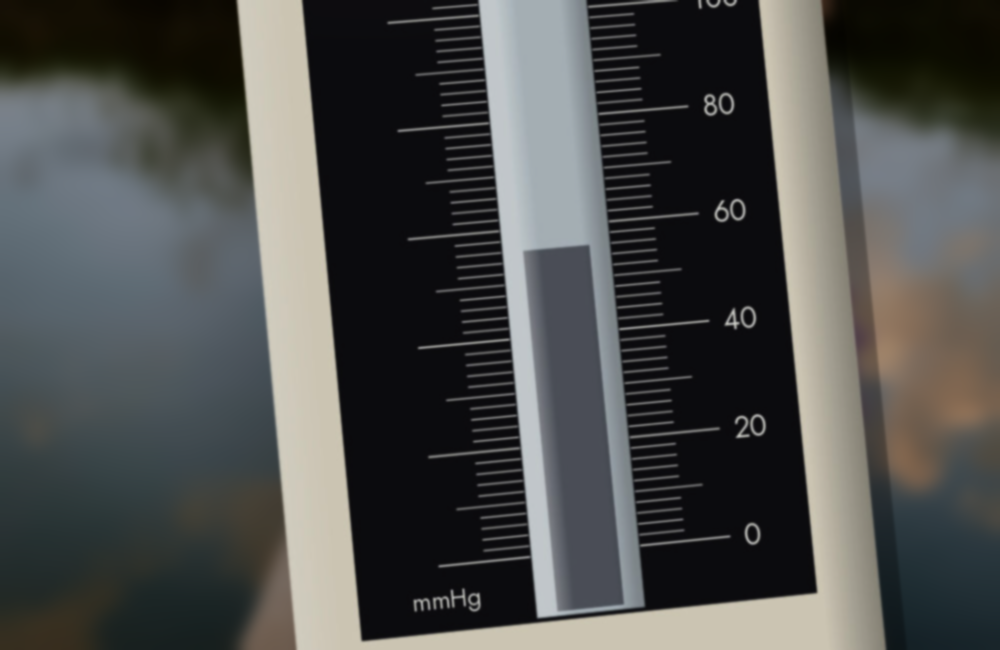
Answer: mmHg 56
